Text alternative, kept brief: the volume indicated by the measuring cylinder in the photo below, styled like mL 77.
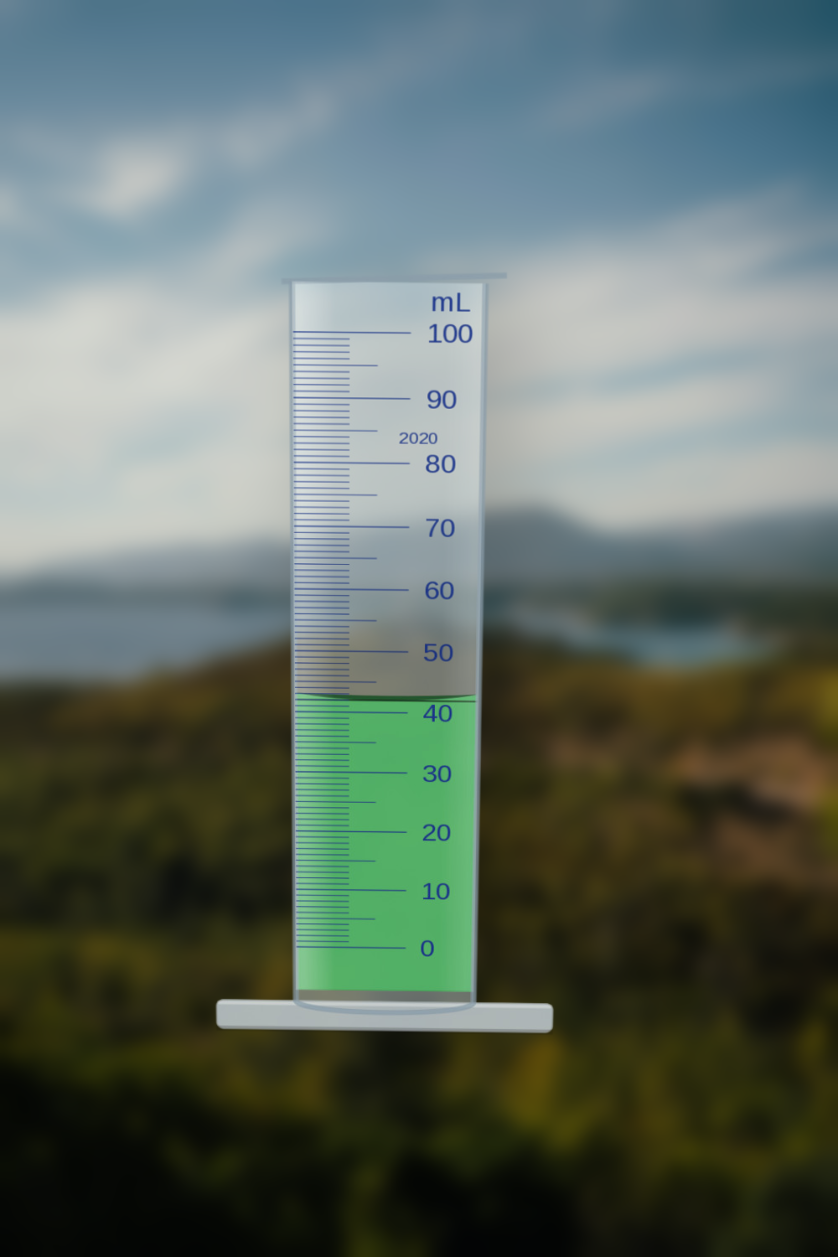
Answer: mL 42
